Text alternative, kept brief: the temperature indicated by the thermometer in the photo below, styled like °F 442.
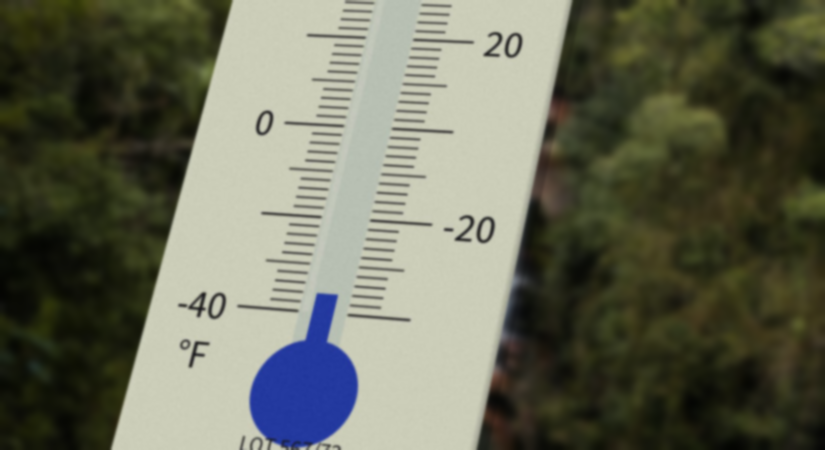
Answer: °F -36
